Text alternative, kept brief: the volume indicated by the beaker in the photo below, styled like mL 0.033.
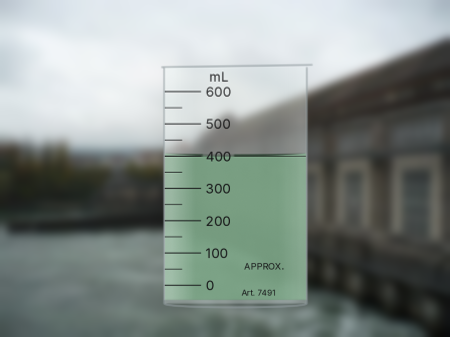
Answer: mL 400
